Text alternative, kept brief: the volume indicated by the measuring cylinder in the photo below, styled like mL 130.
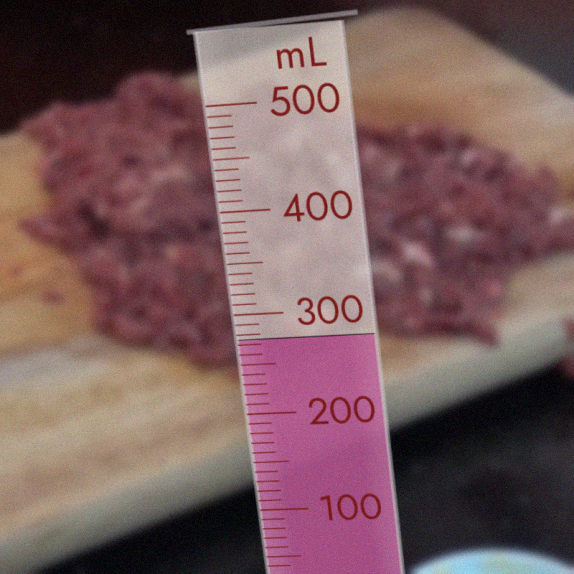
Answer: mL 275
